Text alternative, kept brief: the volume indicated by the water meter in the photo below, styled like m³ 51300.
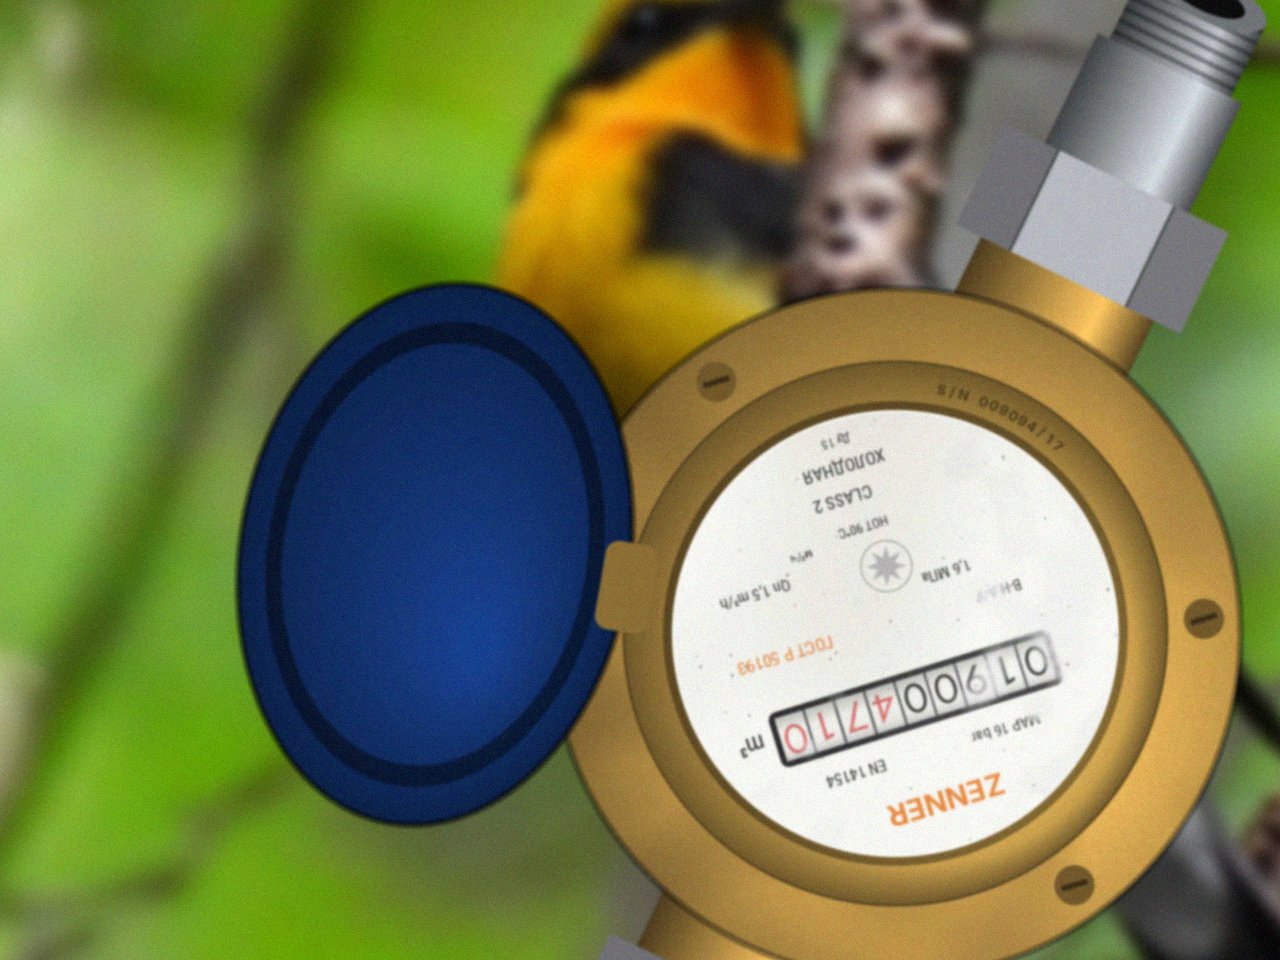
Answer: m³ 1900.4710
